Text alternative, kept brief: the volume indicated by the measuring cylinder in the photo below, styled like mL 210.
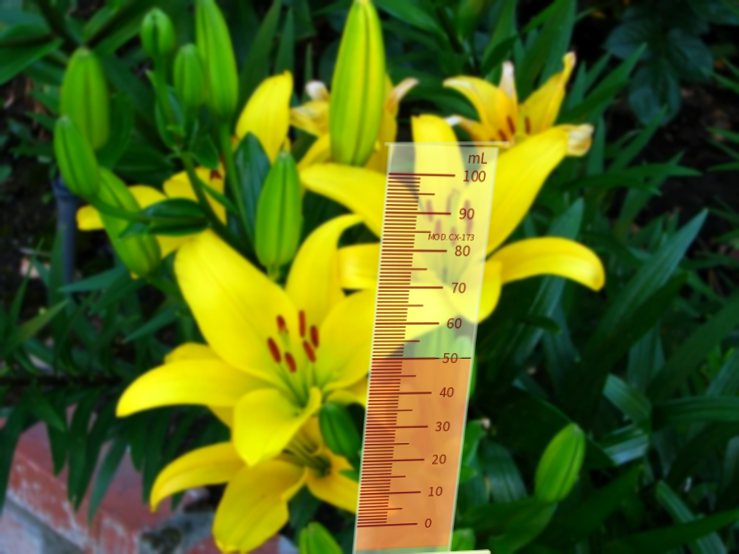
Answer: mL 50
